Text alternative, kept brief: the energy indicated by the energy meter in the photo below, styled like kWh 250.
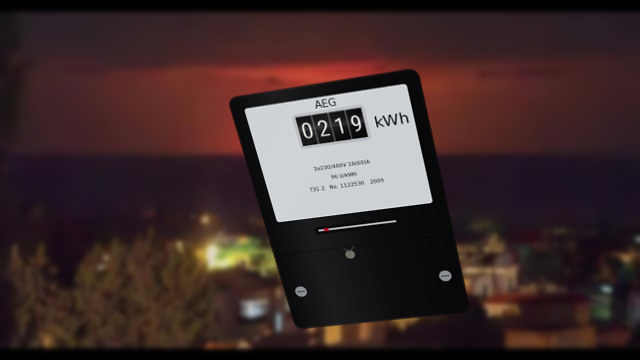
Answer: kWh 219
